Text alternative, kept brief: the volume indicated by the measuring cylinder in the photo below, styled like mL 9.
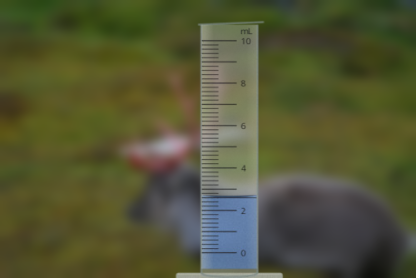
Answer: mL 2.6
